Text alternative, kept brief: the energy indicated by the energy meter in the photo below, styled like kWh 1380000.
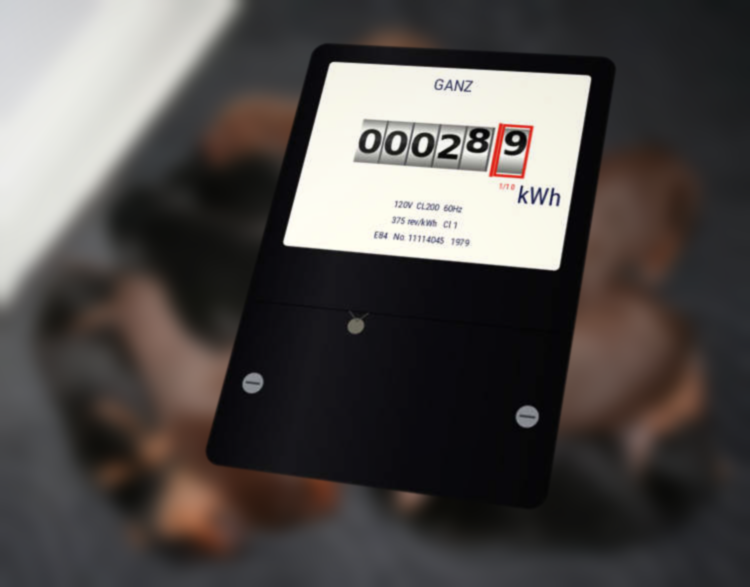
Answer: kWh 28.9
